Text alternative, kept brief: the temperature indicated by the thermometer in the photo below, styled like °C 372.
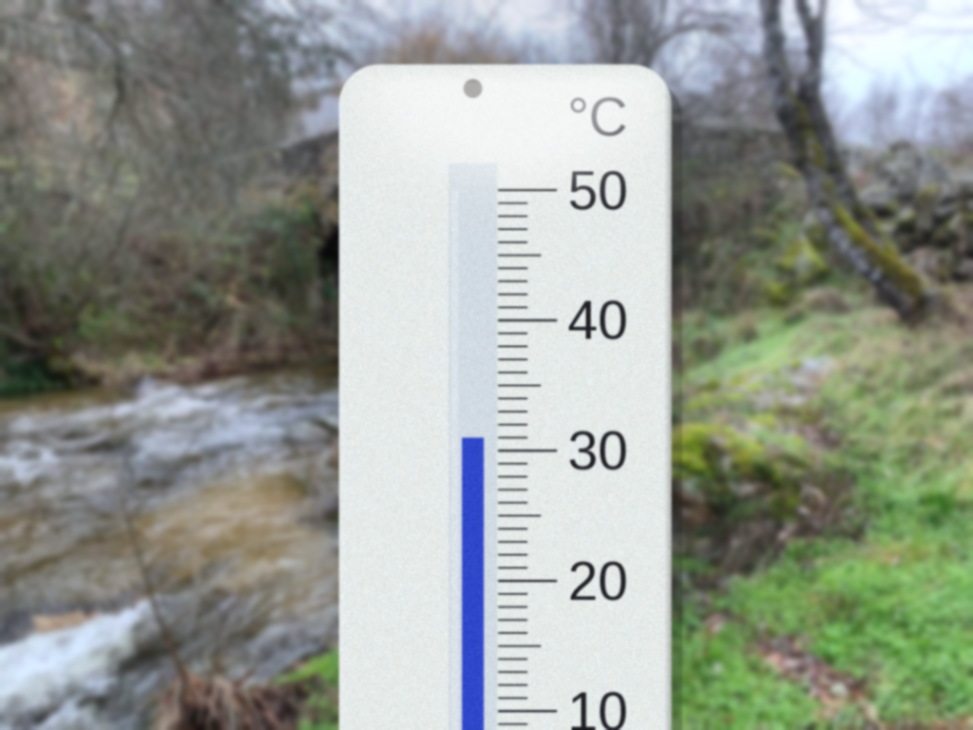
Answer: °C 31
